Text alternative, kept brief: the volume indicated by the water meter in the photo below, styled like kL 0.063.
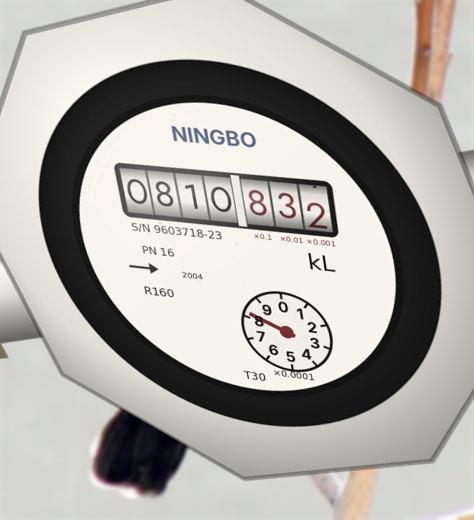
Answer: kL 810.8318
